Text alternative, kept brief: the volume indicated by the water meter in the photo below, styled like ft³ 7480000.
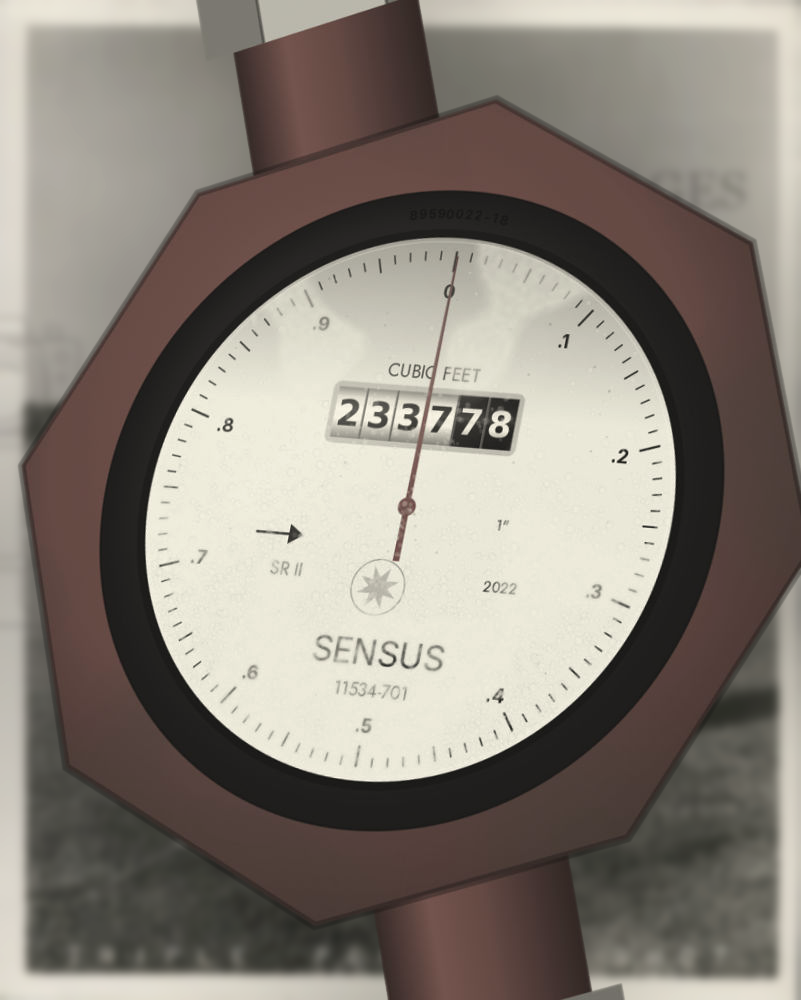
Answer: ft³ 233778.00
